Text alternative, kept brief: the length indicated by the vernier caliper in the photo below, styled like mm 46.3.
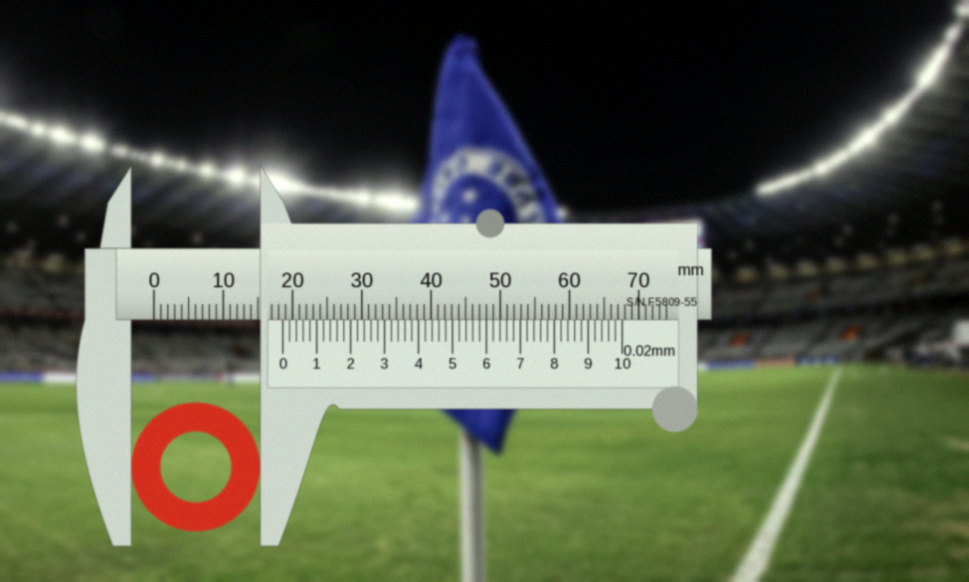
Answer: mm 18.6
